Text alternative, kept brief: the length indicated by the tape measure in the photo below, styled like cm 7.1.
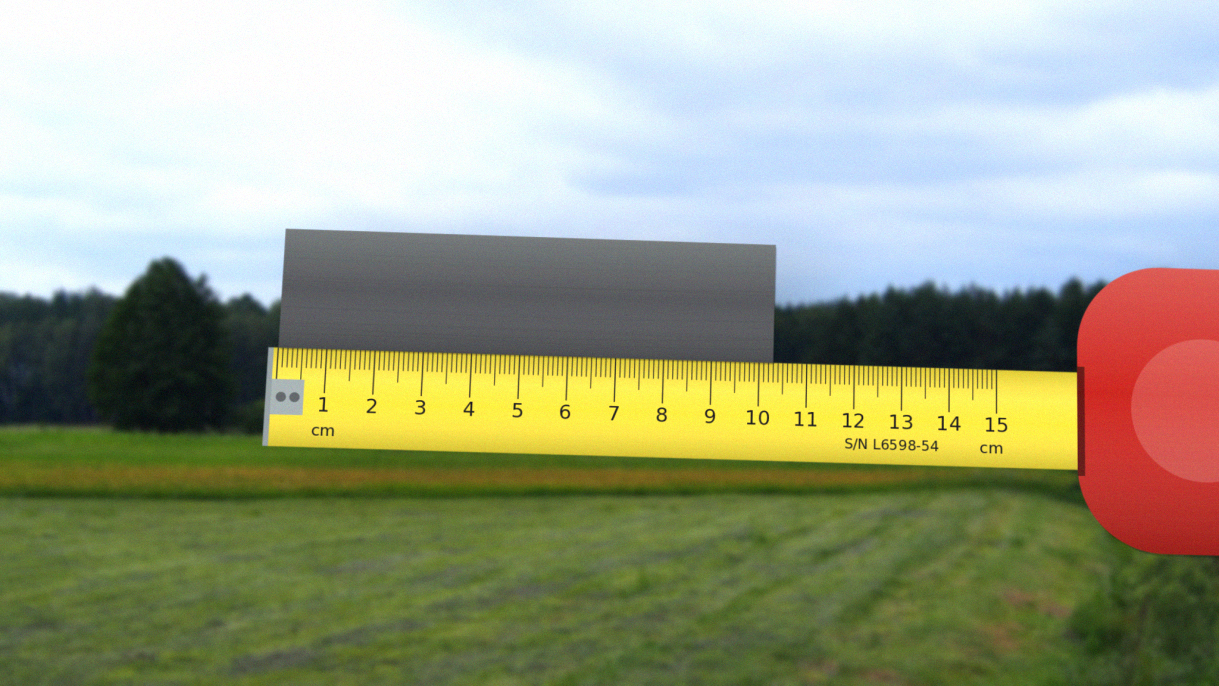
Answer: cm 10.3
